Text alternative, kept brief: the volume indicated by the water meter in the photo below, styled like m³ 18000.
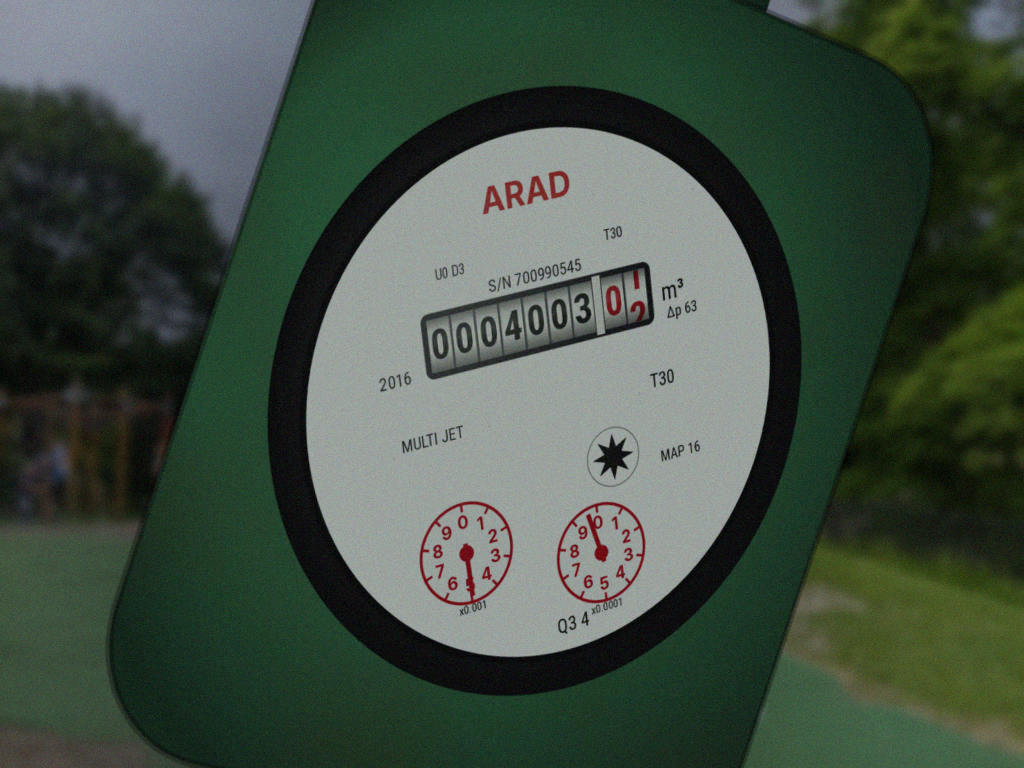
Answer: m³ 4003.0149
